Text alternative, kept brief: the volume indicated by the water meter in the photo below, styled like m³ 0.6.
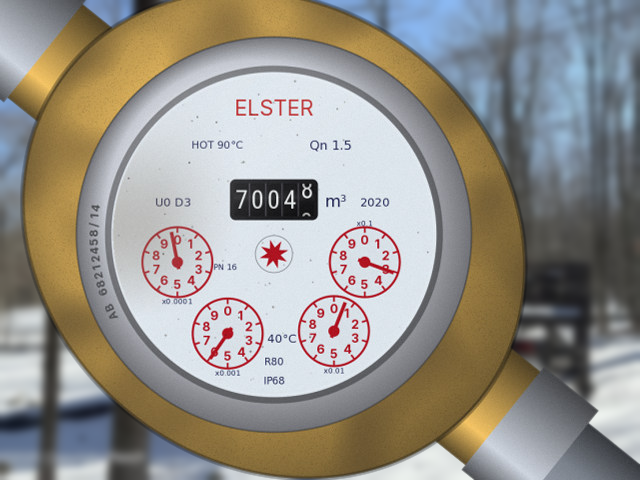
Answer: m³ 70048.3059
